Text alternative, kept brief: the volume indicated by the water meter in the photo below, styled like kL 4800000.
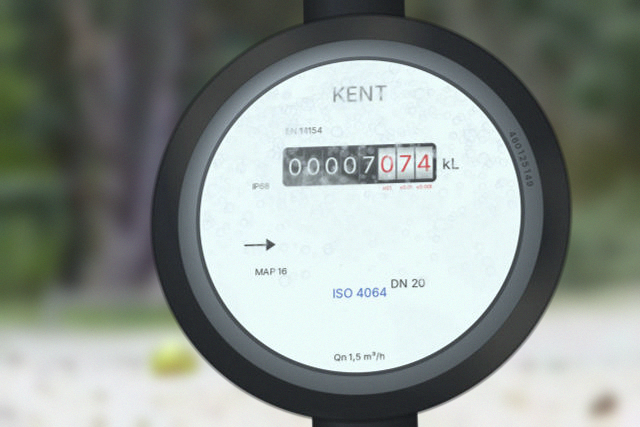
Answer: kL 7.074
